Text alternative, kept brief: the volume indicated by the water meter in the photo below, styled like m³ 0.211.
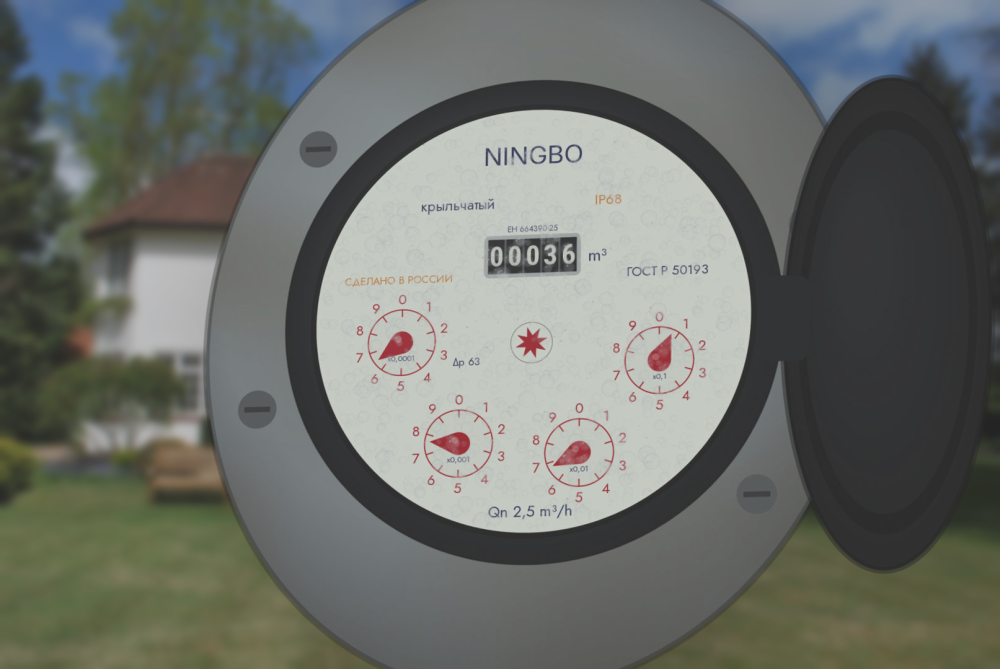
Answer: m³ 36.0676
